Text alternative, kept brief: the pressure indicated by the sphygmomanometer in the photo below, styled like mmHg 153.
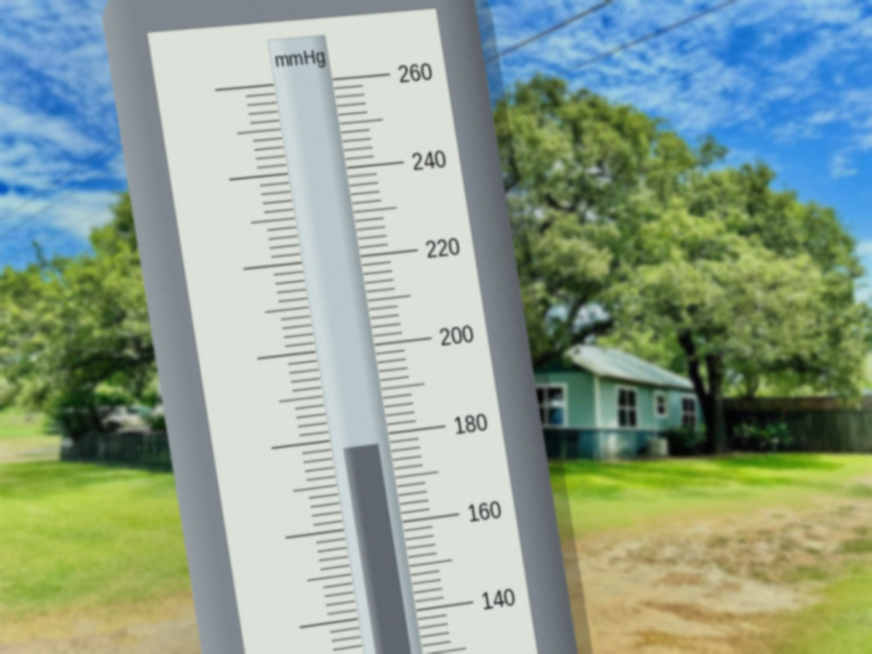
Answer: mmHg 178
